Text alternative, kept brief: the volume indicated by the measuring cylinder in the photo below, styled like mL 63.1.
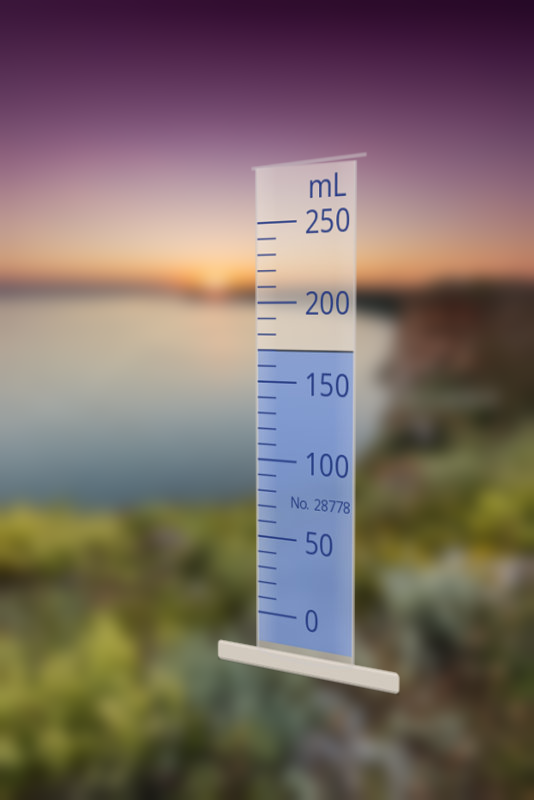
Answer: mL 170
